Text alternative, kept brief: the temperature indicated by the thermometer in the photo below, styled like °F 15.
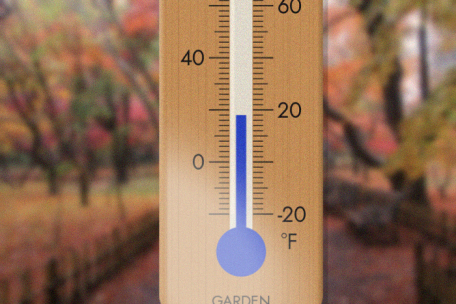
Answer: °F 18
